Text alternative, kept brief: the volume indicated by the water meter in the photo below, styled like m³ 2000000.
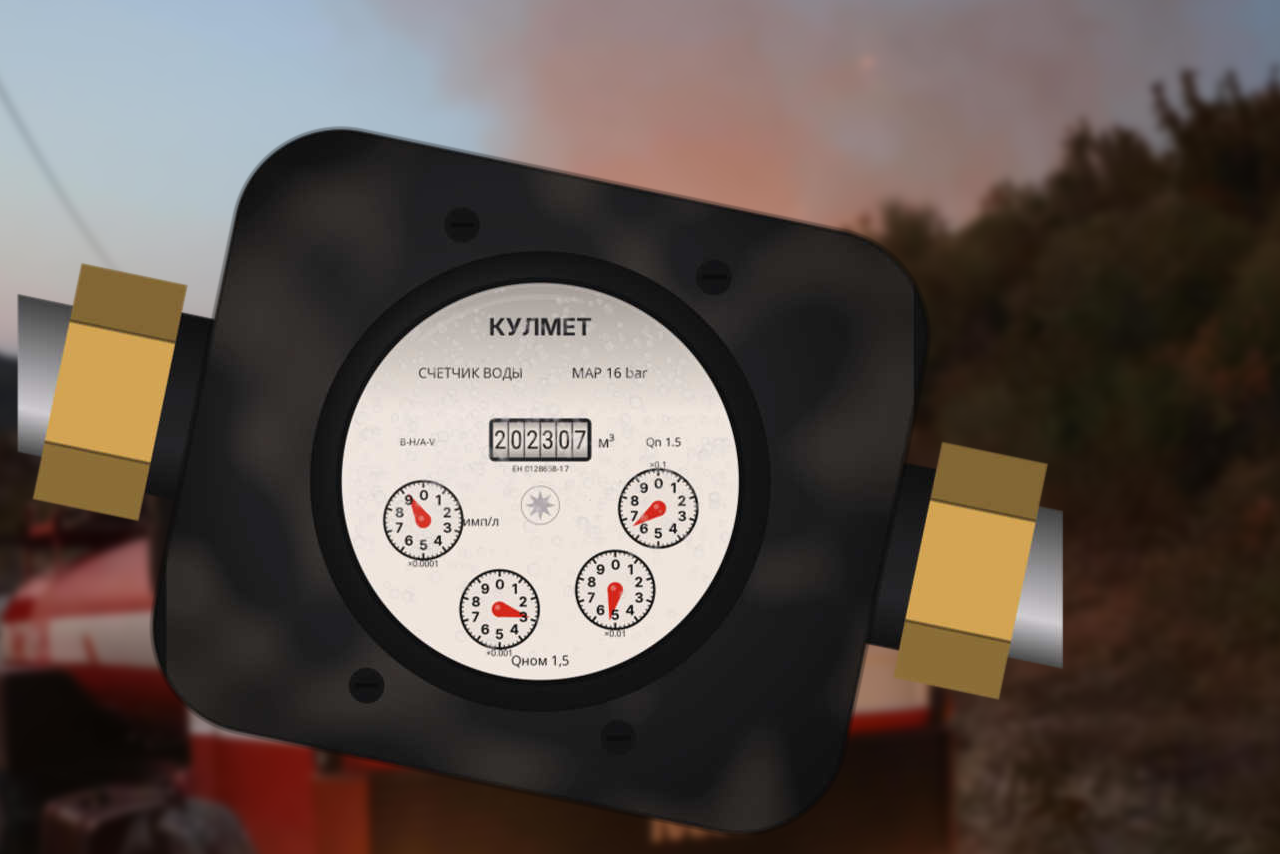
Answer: m³ 202307.6529
